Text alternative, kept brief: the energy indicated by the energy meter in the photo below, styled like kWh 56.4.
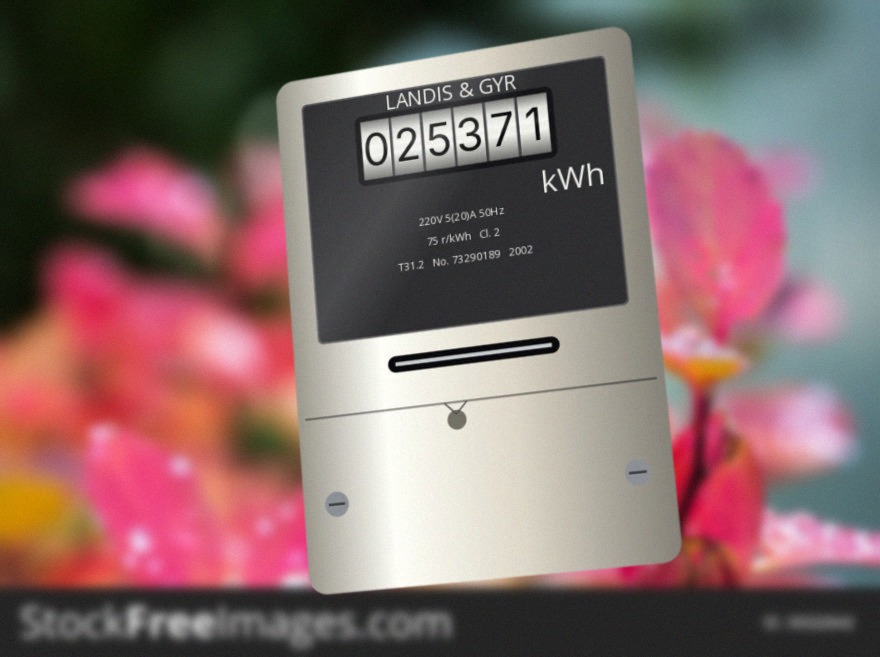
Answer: kWh 25371
